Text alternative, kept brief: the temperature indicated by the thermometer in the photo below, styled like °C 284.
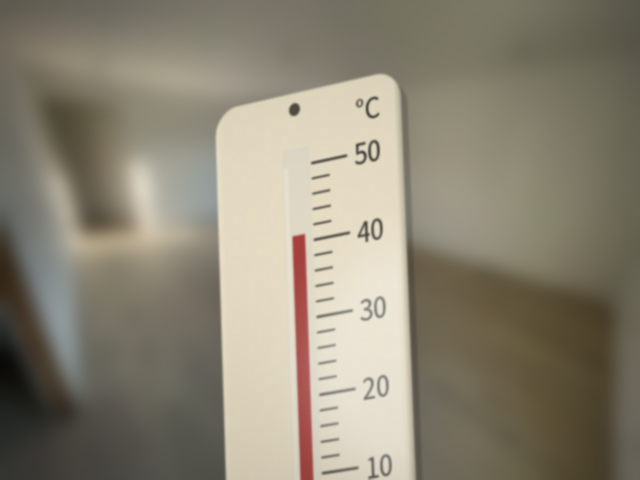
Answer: °C 41
